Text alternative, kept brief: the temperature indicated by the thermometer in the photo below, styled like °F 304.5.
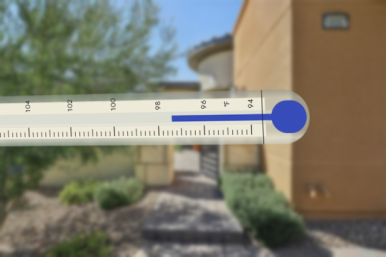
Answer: °F 97.4
